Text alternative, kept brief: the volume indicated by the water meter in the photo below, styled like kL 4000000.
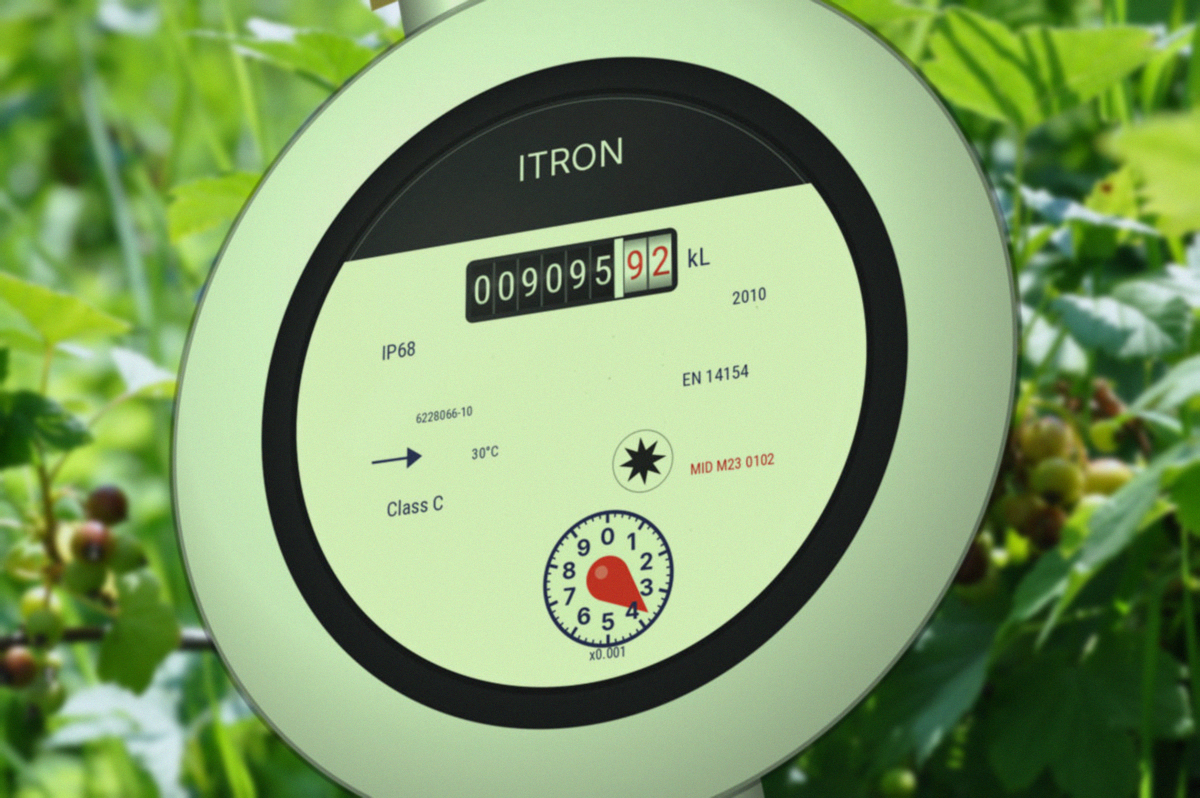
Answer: kL 9095.923
